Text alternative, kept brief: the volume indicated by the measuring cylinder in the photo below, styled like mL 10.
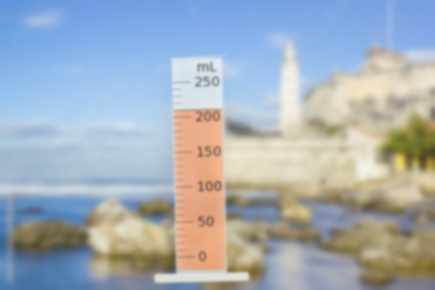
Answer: mL 210
